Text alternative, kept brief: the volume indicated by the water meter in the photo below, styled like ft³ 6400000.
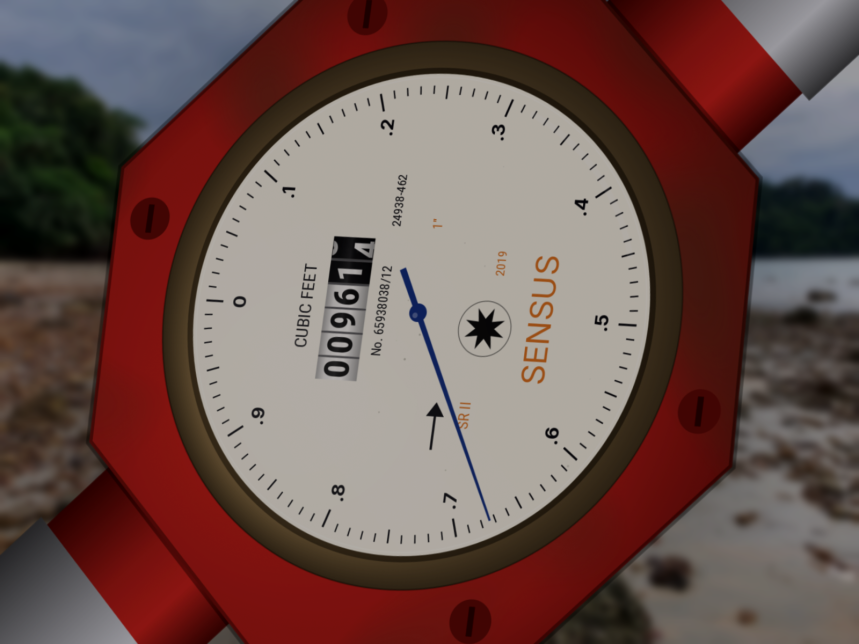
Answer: ft³ 9613.67
